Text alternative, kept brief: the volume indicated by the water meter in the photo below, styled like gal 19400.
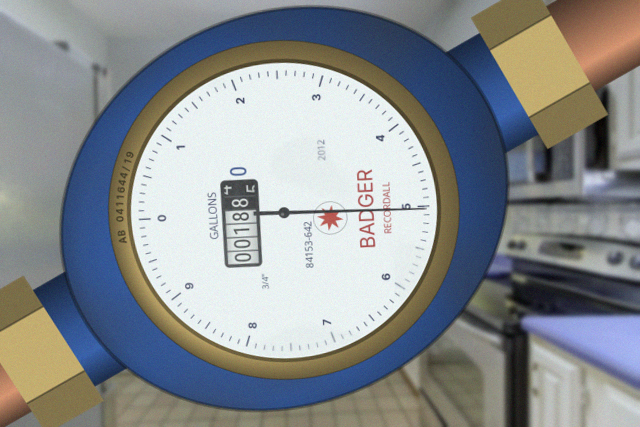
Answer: gal 18845.0
